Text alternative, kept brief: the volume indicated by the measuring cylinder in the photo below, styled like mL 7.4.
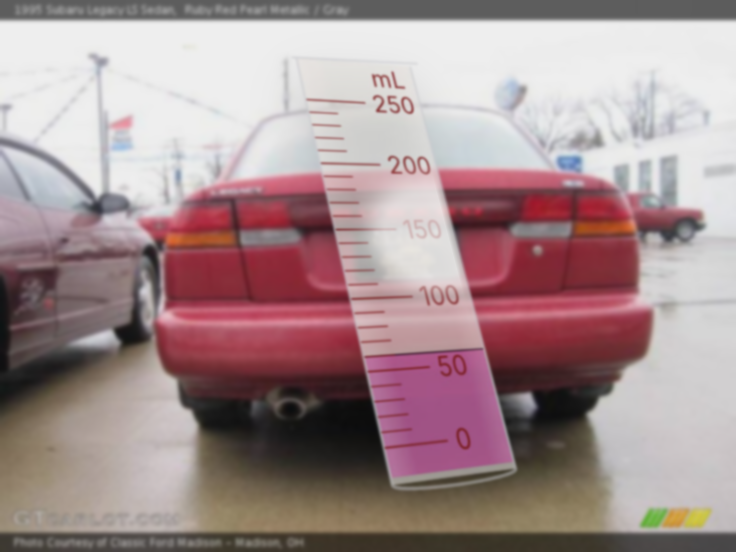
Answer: mL 60
